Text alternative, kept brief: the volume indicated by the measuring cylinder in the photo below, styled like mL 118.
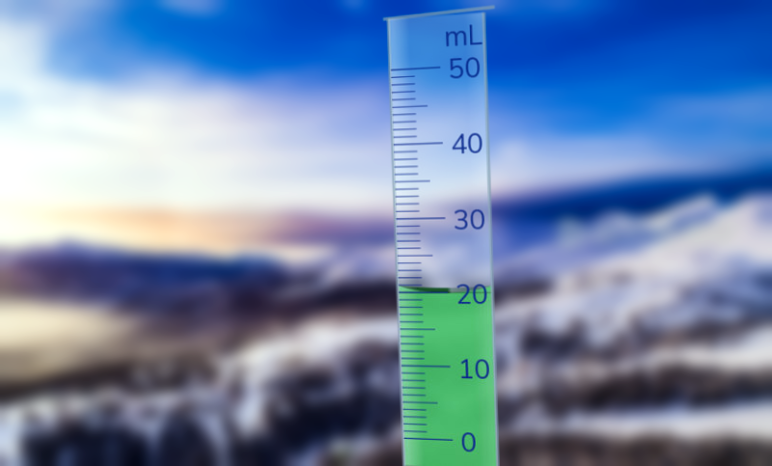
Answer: mL 20
